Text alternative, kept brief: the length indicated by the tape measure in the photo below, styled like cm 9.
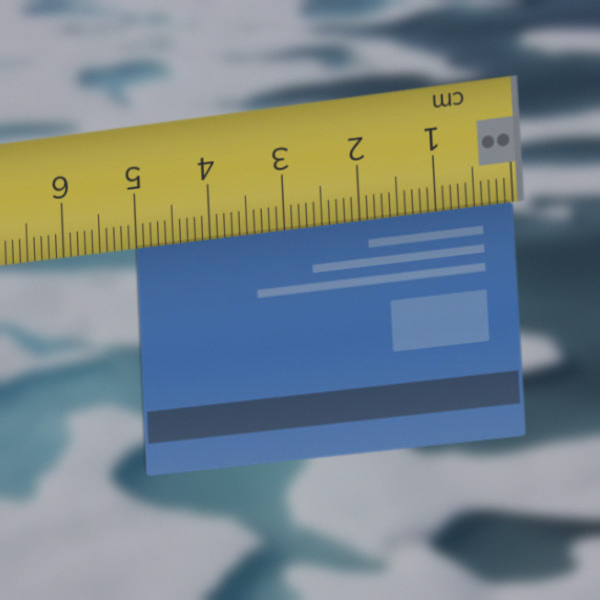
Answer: cm 5
